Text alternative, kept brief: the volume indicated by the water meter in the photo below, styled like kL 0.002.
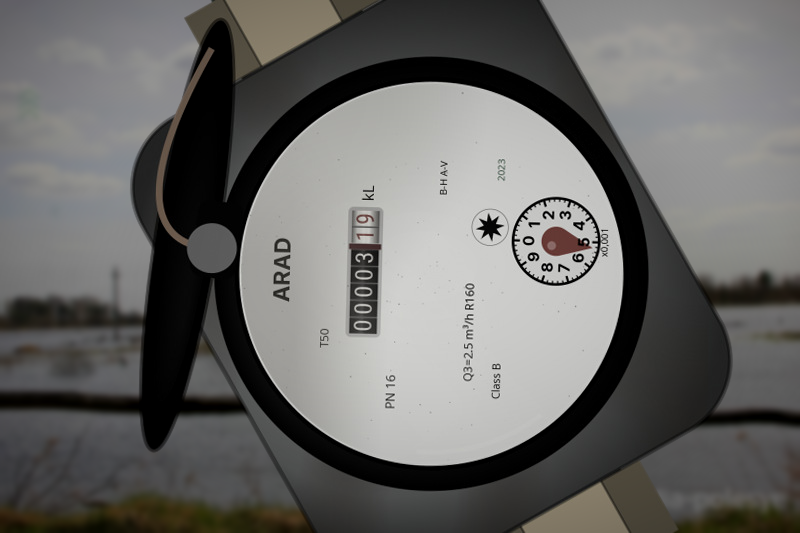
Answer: kL 3.195
